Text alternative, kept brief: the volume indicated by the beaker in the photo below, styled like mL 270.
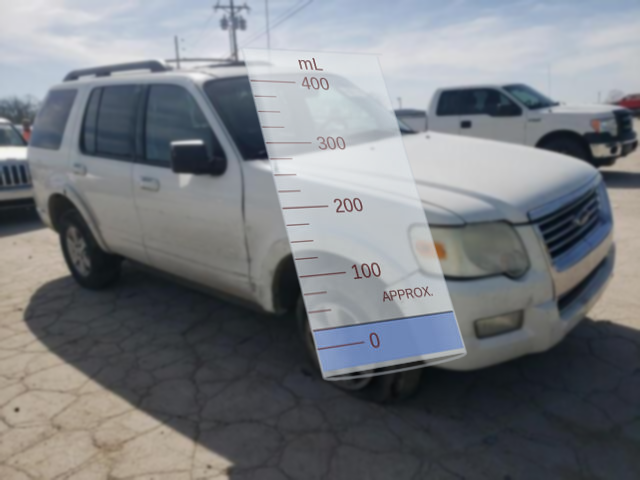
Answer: mL 25
